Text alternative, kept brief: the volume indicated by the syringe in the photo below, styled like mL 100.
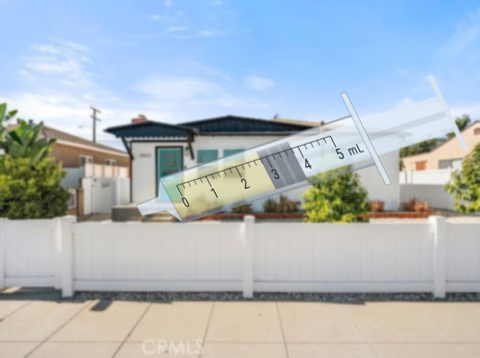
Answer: mL 2.8
